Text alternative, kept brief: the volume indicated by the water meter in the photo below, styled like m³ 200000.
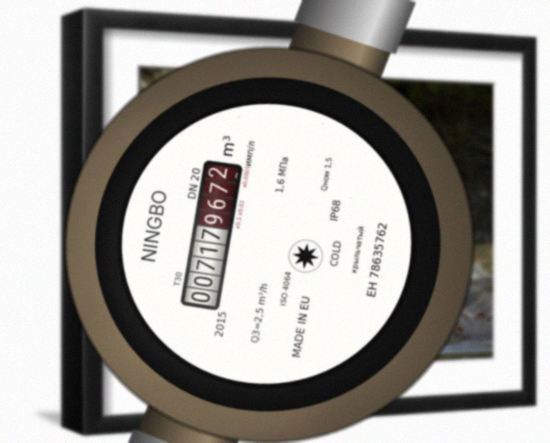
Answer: m³ 717.9672
